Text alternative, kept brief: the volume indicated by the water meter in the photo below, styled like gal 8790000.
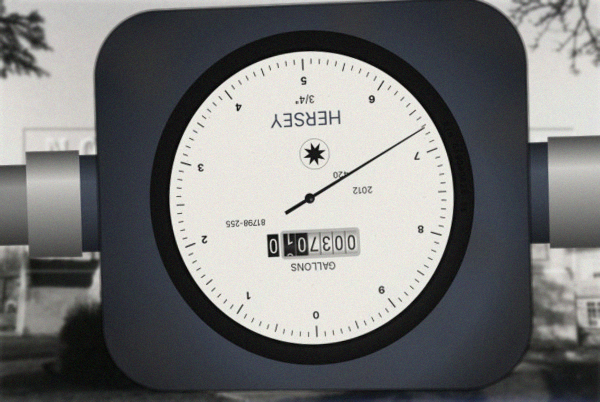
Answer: gal 37006.7
